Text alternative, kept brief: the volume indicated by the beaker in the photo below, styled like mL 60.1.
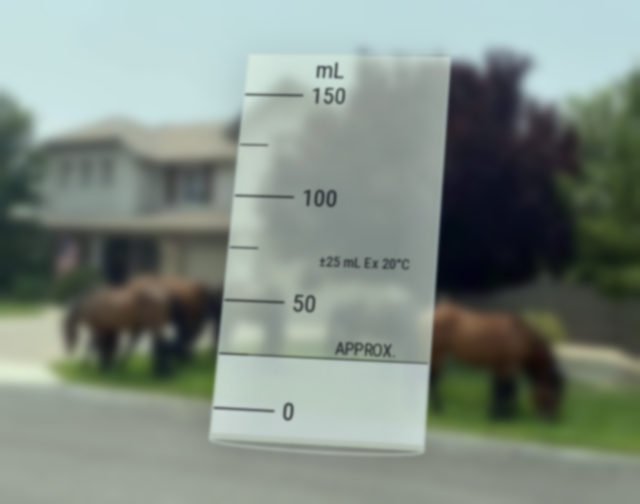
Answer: mL 25
